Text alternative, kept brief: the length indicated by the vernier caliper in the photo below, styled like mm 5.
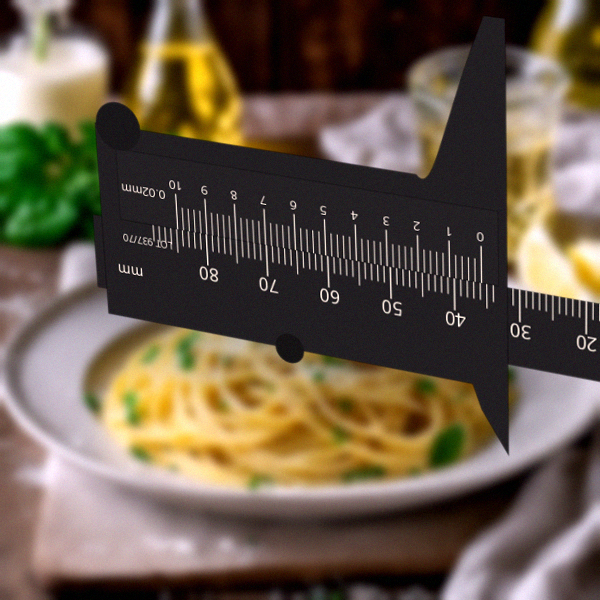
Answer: mm 35.8
